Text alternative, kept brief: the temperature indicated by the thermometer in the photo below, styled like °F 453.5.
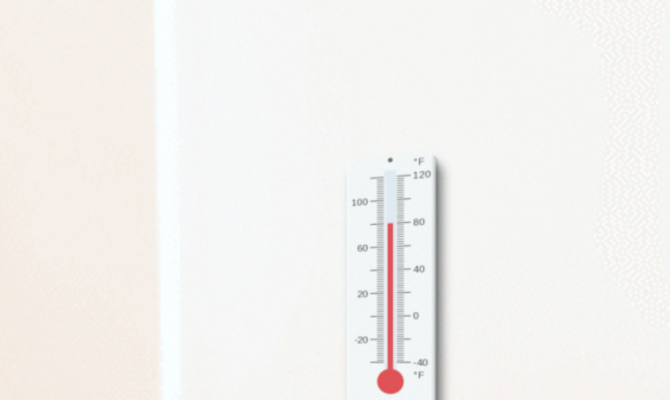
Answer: °F 80
